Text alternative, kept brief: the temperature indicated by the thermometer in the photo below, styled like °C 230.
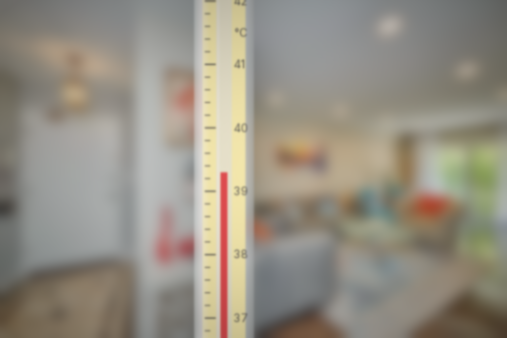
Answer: °C 39.3
